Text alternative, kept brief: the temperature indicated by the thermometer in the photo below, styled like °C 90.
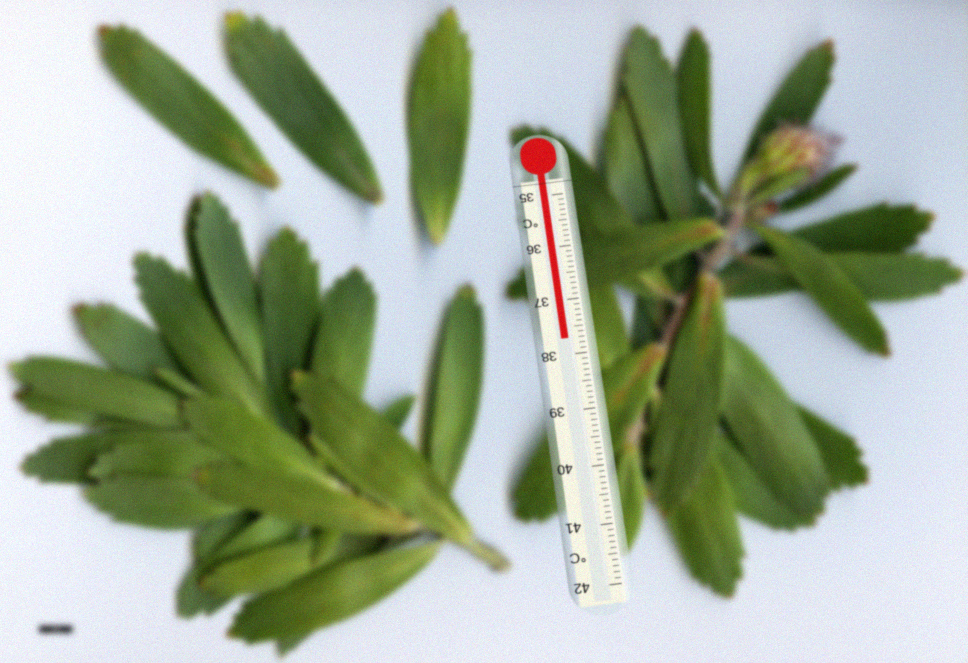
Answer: °C 37.7
